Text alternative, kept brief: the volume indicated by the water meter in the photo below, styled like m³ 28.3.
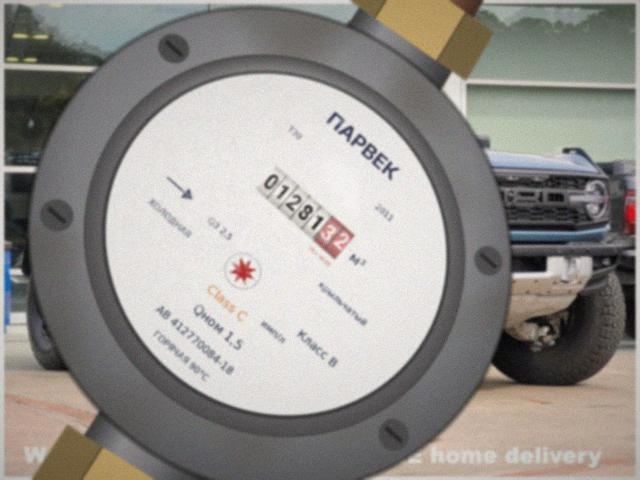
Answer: m³ 1281.32
